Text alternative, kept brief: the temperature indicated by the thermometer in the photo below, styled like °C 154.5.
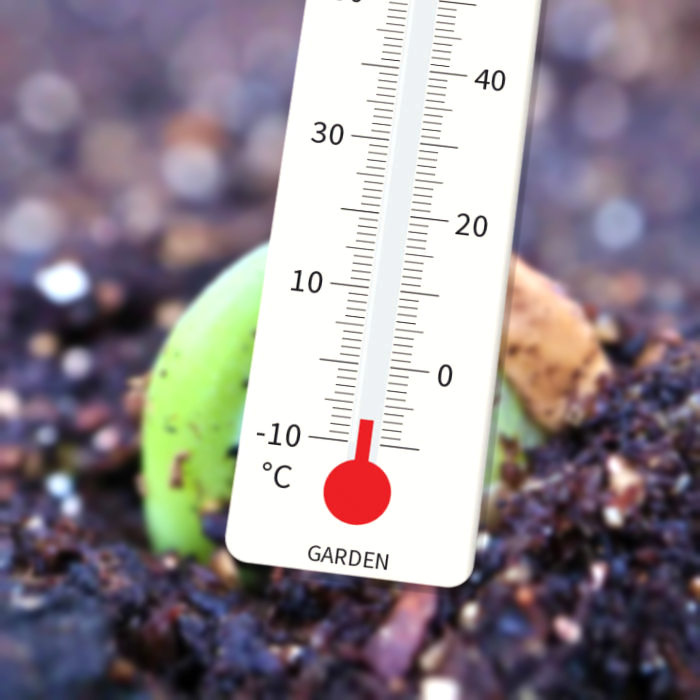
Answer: °C -7
